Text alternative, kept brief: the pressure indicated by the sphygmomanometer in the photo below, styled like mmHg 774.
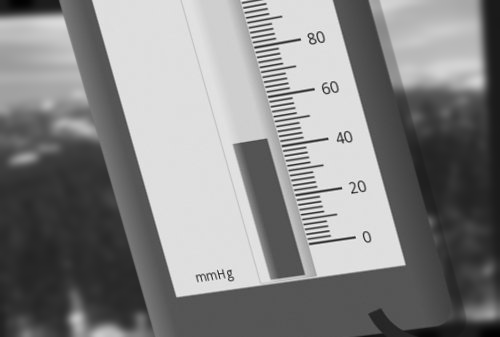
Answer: mmHg 44
